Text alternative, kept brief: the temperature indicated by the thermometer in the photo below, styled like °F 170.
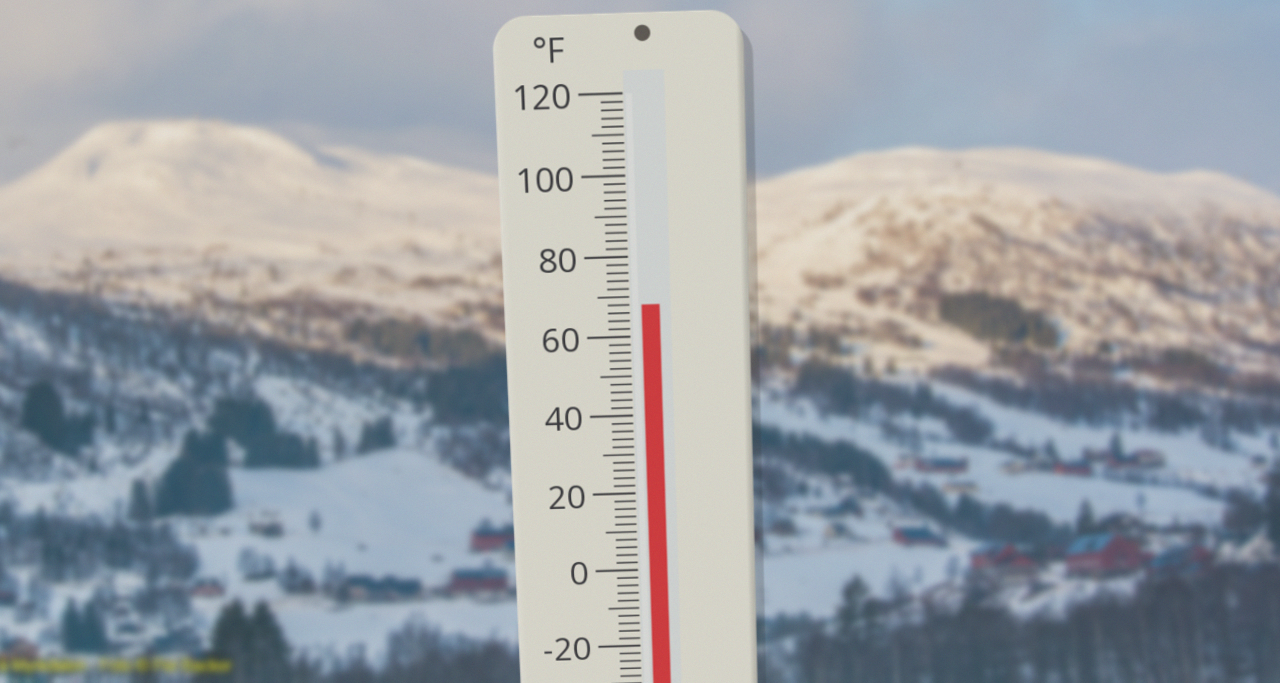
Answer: °F 68
